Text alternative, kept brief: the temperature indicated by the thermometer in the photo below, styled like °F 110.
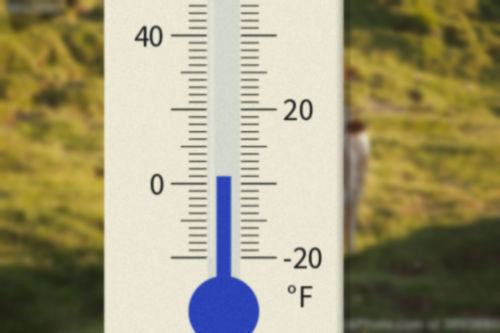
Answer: °F 2
